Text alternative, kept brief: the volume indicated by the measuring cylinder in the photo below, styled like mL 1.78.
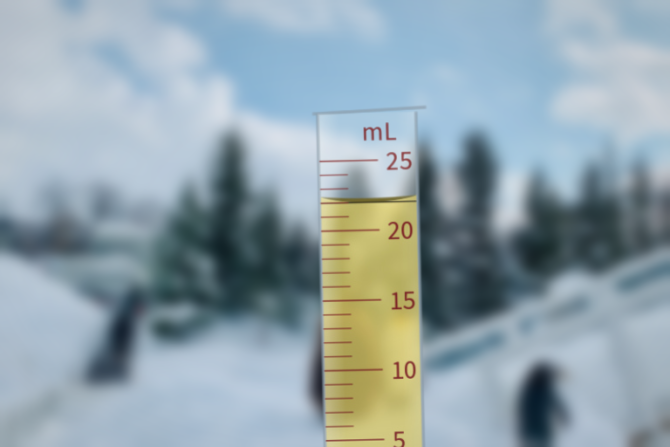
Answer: mL 22
